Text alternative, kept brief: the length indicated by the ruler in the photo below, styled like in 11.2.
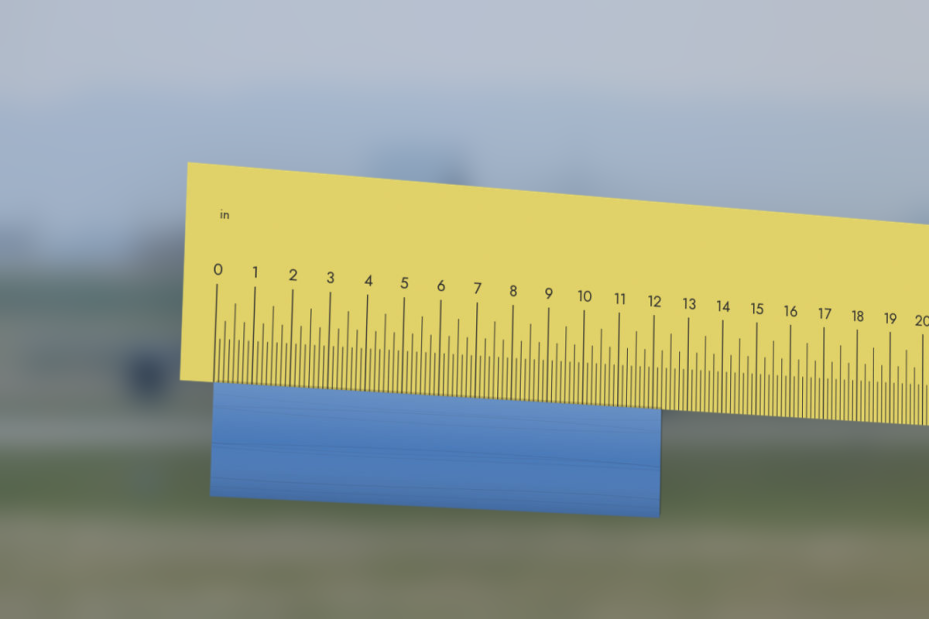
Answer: in 12.25
